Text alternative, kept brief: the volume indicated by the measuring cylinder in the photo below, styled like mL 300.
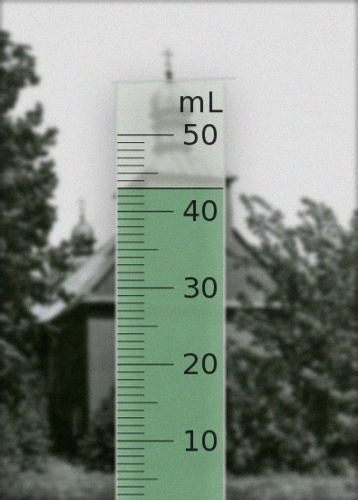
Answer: mL 43
